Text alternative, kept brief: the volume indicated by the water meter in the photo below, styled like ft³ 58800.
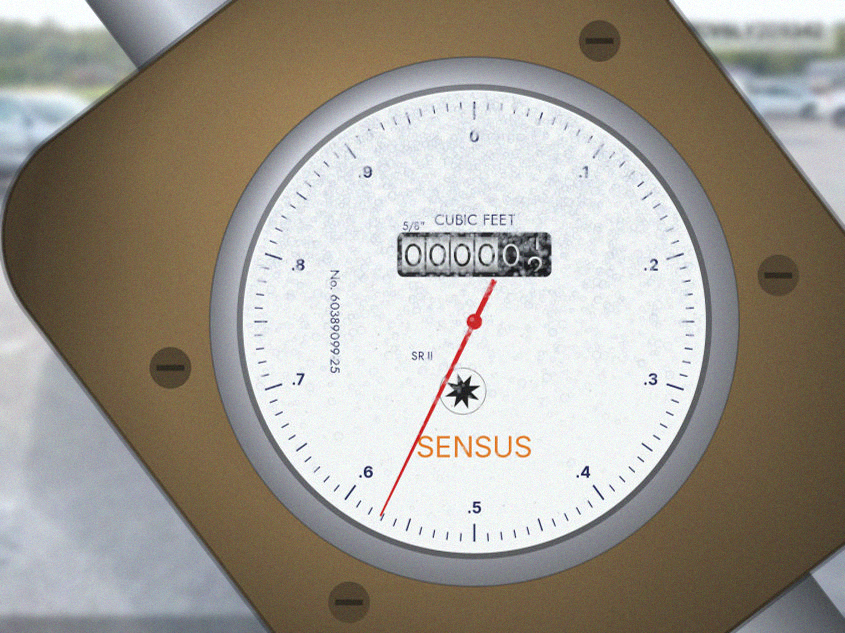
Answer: ft³ 1.57
